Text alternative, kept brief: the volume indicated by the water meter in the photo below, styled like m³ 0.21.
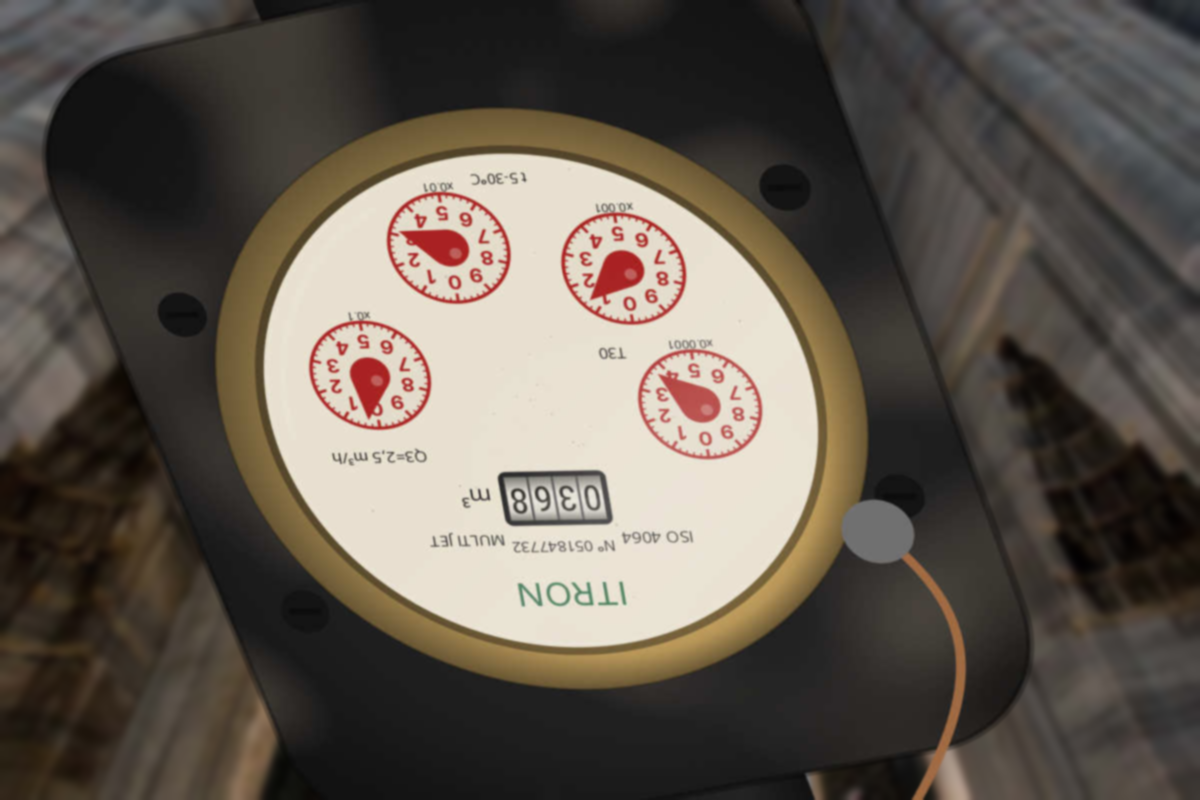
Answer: m³ 368.0313
